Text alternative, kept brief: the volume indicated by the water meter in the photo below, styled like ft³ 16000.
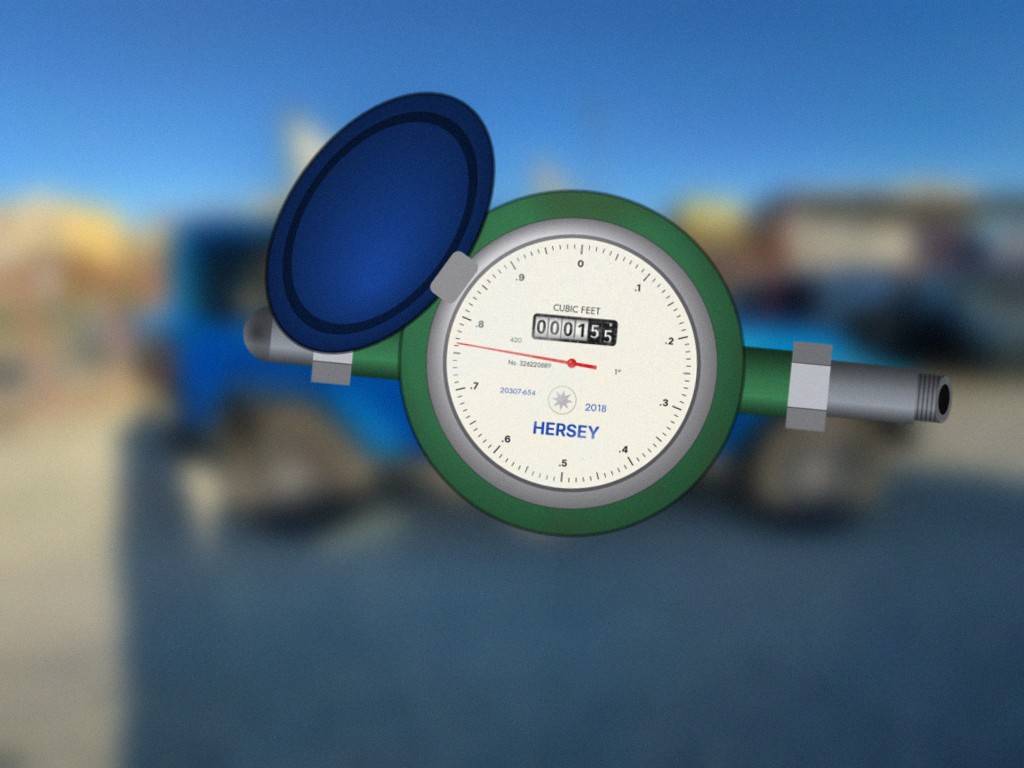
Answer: ft³ 154.76
